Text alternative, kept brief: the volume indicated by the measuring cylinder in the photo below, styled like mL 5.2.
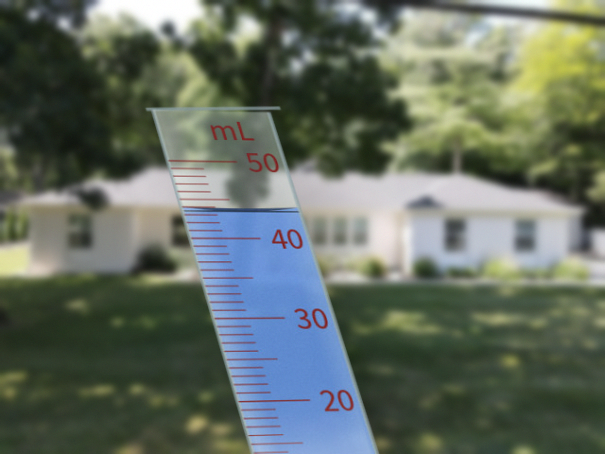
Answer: mL 43.5
